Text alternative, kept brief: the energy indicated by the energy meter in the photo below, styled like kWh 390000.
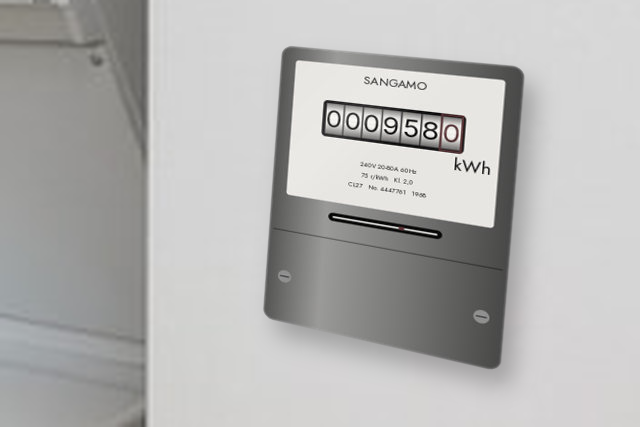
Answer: kWh 958.0
